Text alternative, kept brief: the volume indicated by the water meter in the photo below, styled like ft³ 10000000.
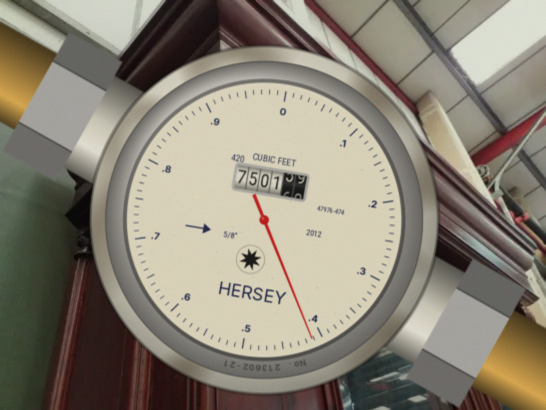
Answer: ft³ 750159.41
